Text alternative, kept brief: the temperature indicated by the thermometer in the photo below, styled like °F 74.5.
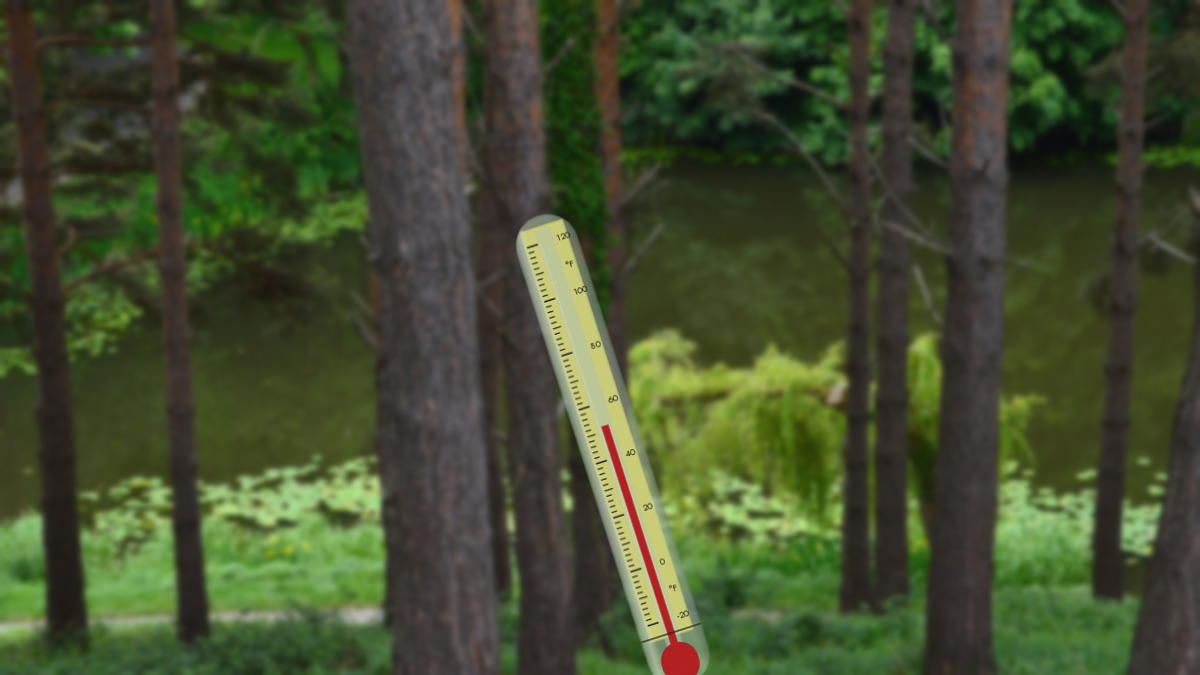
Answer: °F 52
